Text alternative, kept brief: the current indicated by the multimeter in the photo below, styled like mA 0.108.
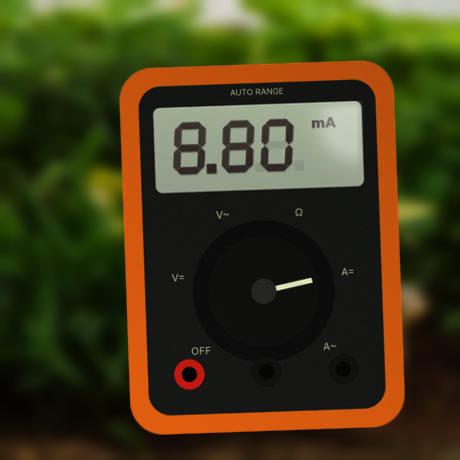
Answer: mA 8.80
